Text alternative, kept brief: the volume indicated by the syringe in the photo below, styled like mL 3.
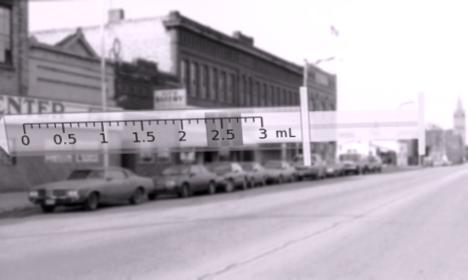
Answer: mL 2.3
